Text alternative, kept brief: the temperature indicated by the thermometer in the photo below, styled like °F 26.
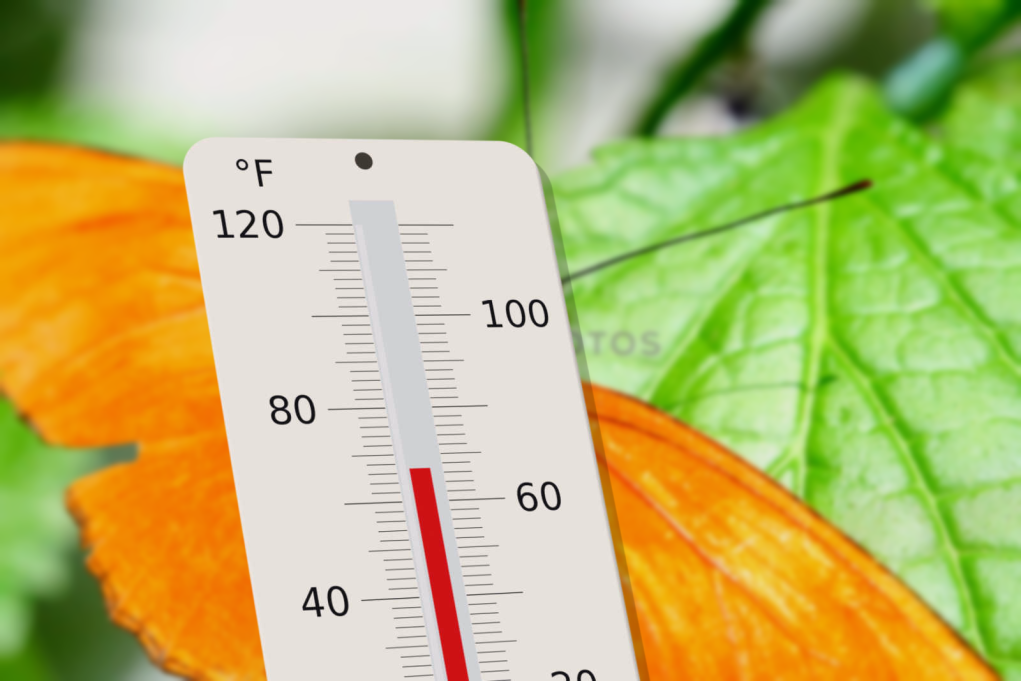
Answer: °F 67
